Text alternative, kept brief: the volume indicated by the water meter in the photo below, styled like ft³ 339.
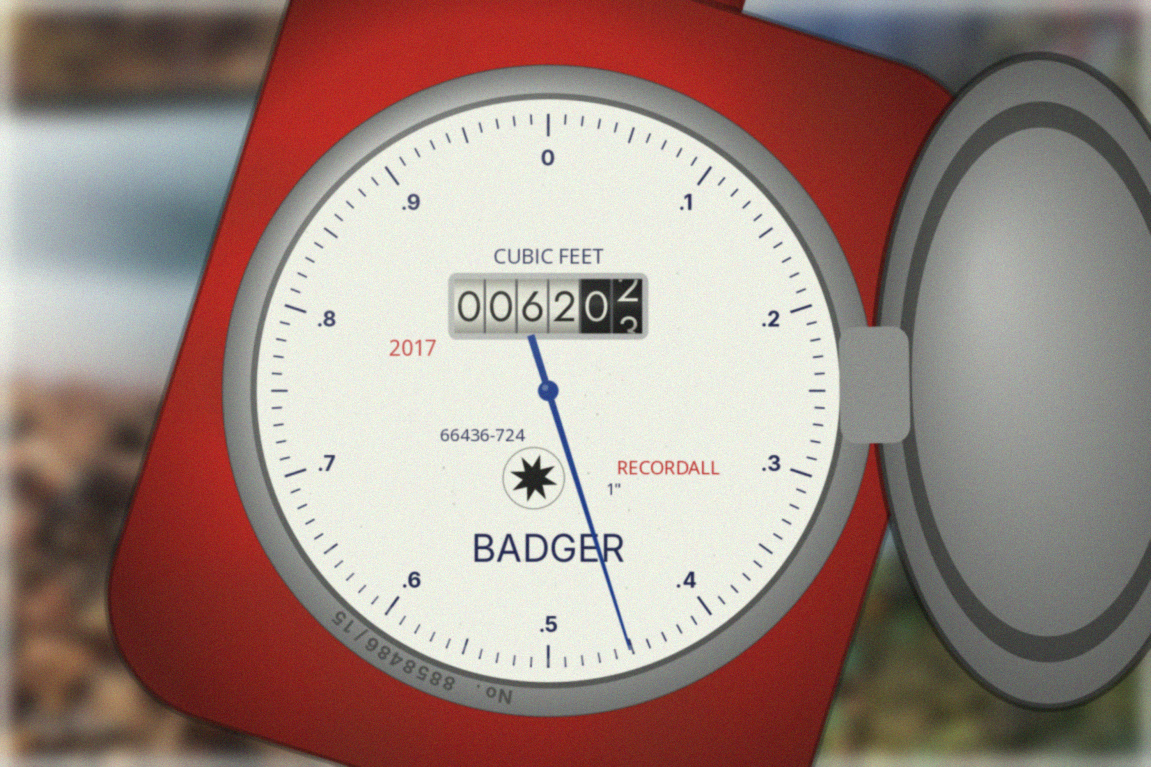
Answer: ft³ 6202.45
